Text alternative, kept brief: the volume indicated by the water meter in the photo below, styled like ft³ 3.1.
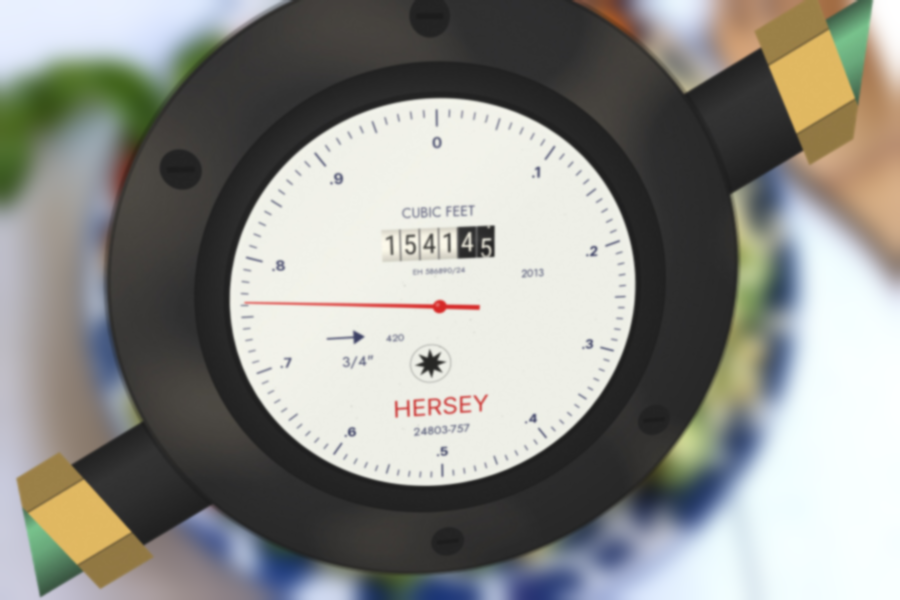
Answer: ft³ 154144.76
